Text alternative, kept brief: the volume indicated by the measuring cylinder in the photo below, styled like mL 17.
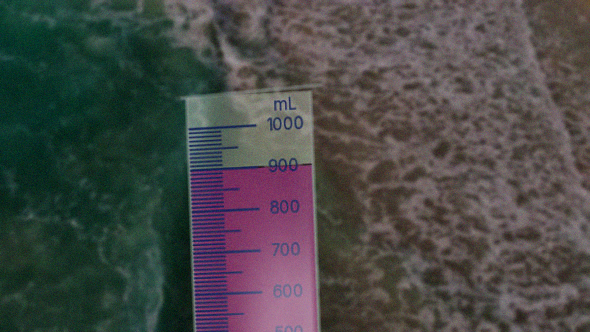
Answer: mL 900
